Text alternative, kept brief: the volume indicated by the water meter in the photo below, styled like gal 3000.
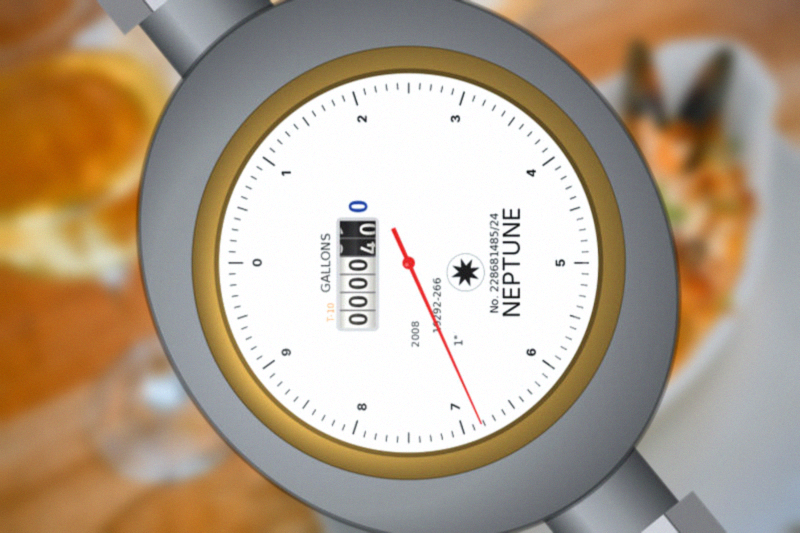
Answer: gal 396.8
